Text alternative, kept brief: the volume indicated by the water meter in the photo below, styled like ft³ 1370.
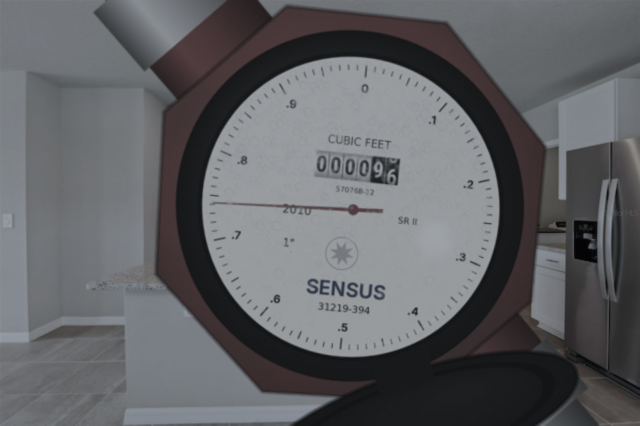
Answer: ft³ 95.74
